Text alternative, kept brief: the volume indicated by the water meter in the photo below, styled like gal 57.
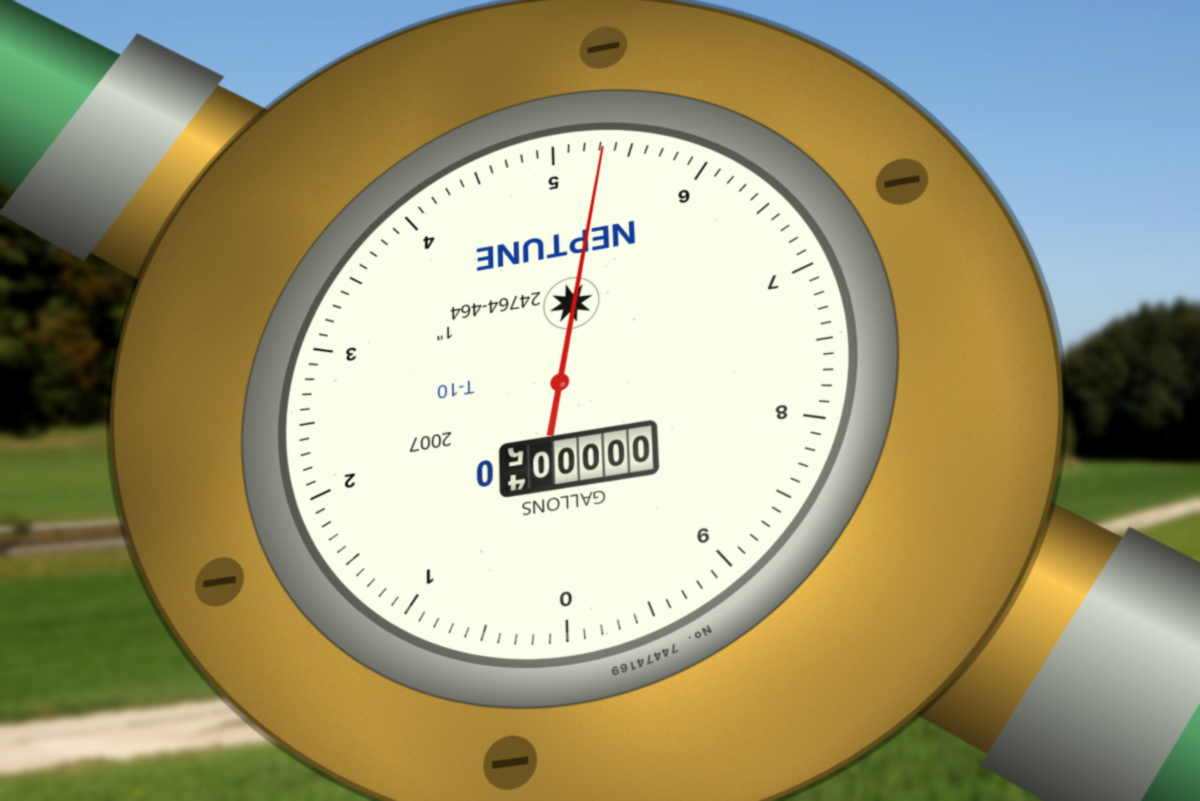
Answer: gal 45.3
